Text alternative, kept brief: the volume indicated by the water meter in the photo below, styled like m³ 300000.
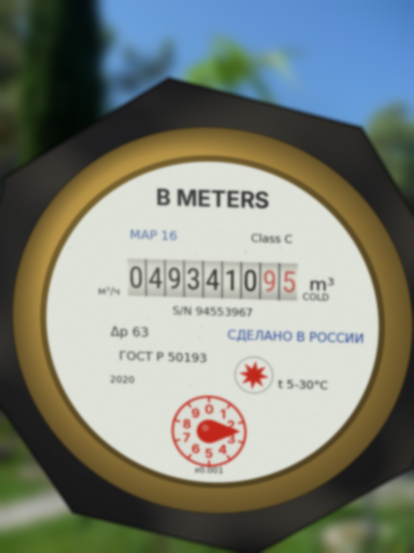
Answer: m³ 493410.952
